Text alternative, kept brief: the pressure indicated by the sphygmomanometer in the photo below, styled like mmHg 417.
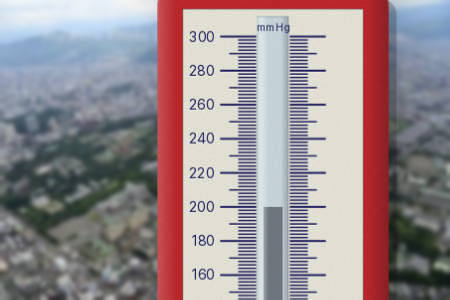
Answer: mmHg 200
